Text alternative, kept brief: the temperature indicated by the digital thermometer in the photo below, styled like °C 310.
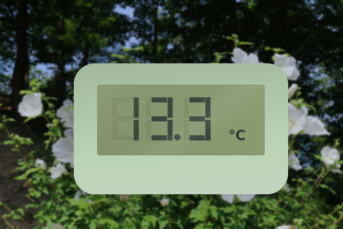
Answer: °C 13.3
